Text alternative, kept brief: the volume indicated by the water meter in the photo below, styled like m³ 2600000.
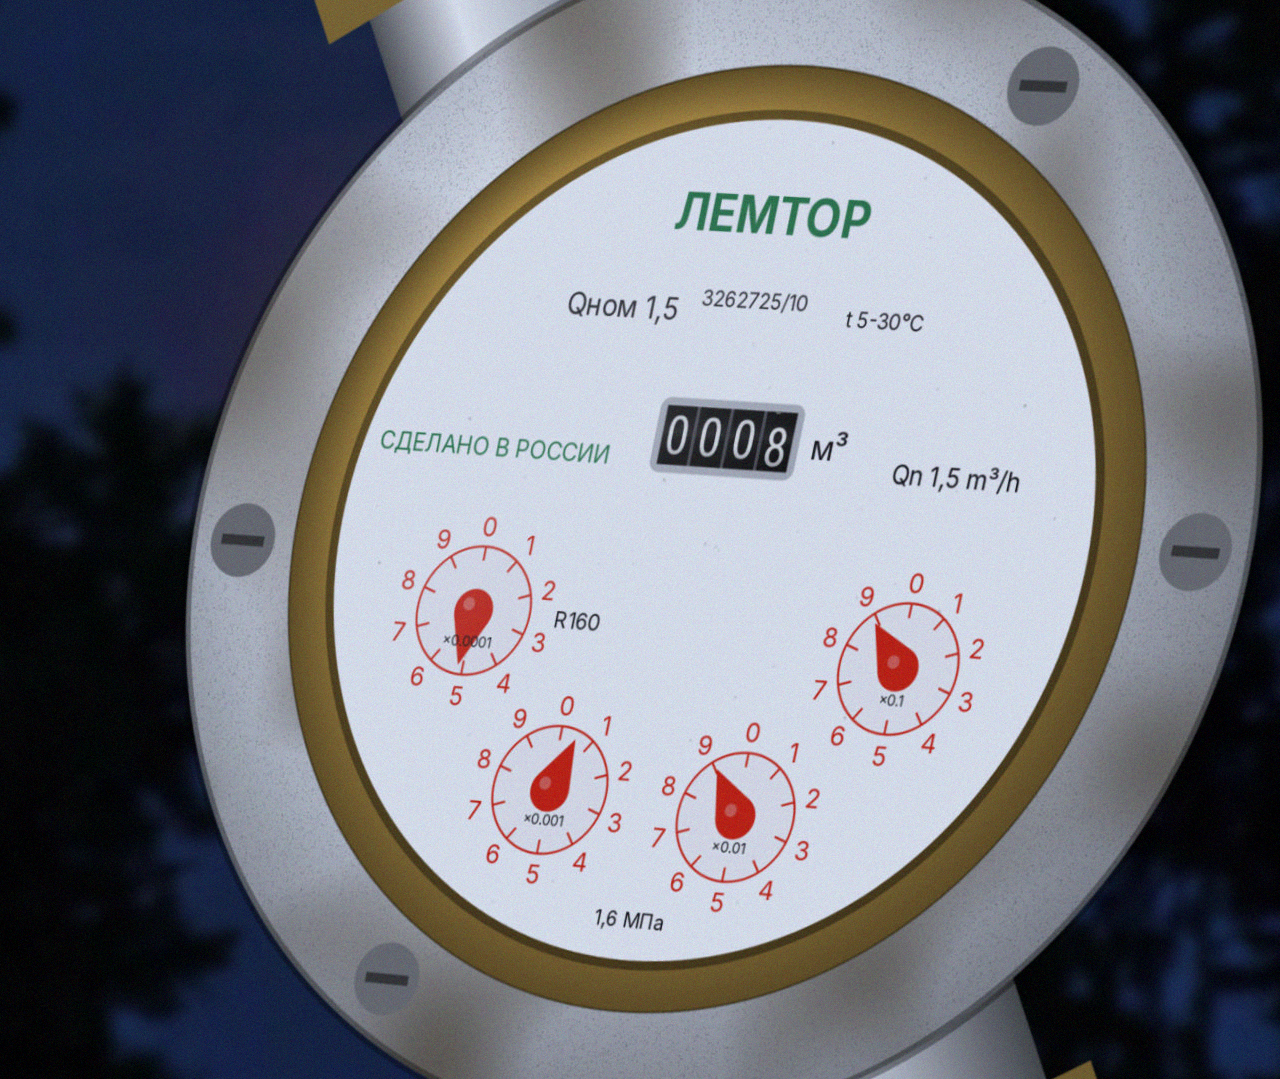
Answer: m³ 7.8905
